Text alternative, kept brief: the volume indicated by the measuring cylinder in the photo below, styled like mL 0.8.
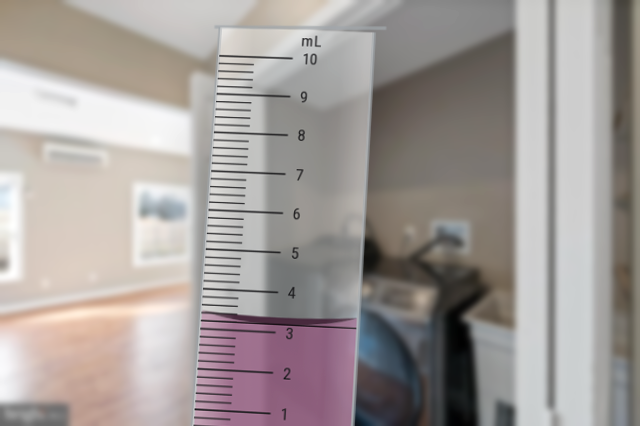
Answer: mL 3.2
